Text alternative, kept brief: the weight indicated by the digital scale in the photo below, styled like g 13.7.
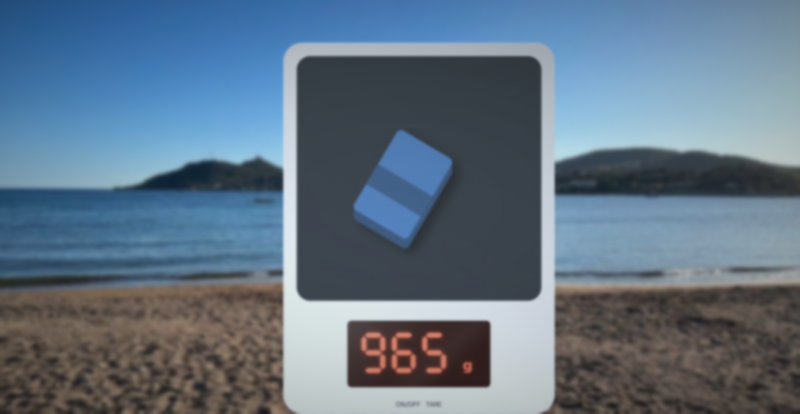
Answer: g 965
